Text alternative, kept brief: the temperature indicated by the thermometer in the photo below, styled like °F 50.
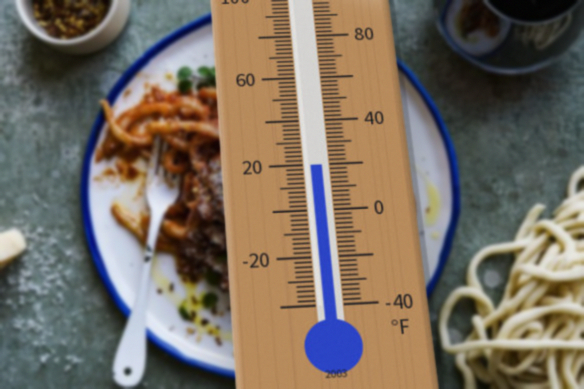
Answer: °F 20
